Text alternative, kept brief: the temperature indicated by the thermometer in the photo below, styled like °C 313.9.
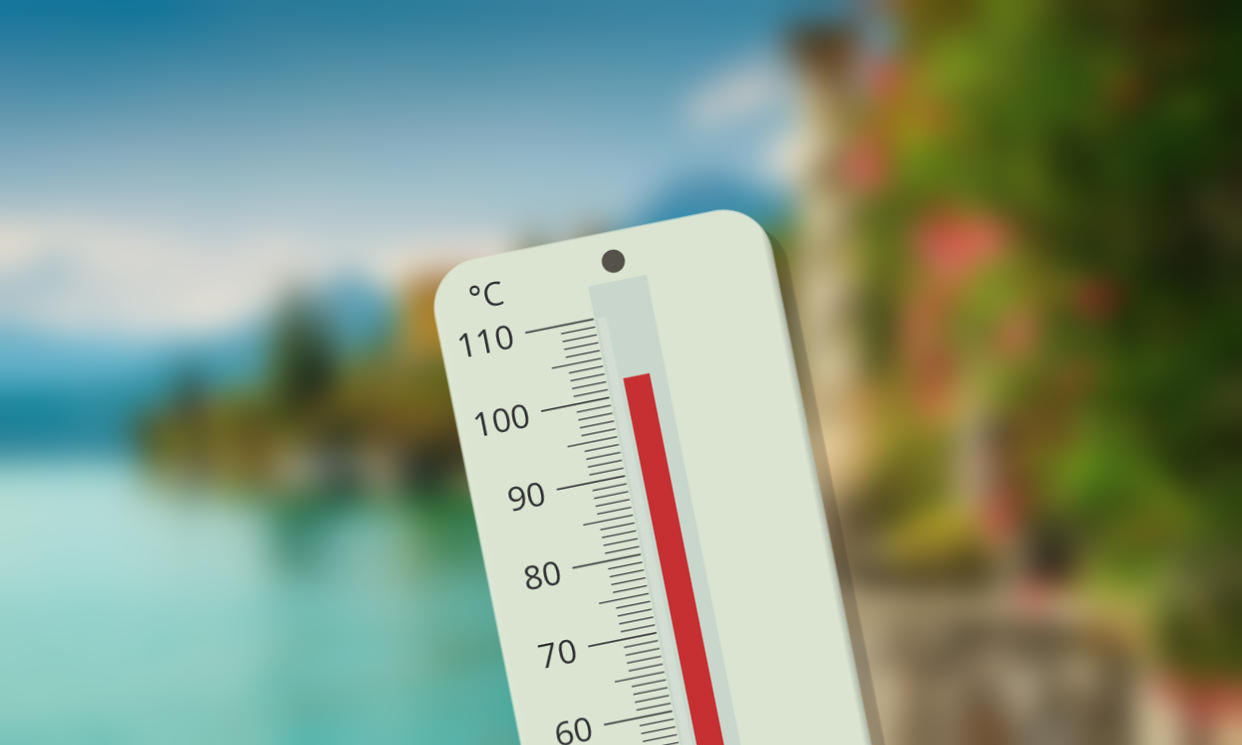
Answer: °C 102
